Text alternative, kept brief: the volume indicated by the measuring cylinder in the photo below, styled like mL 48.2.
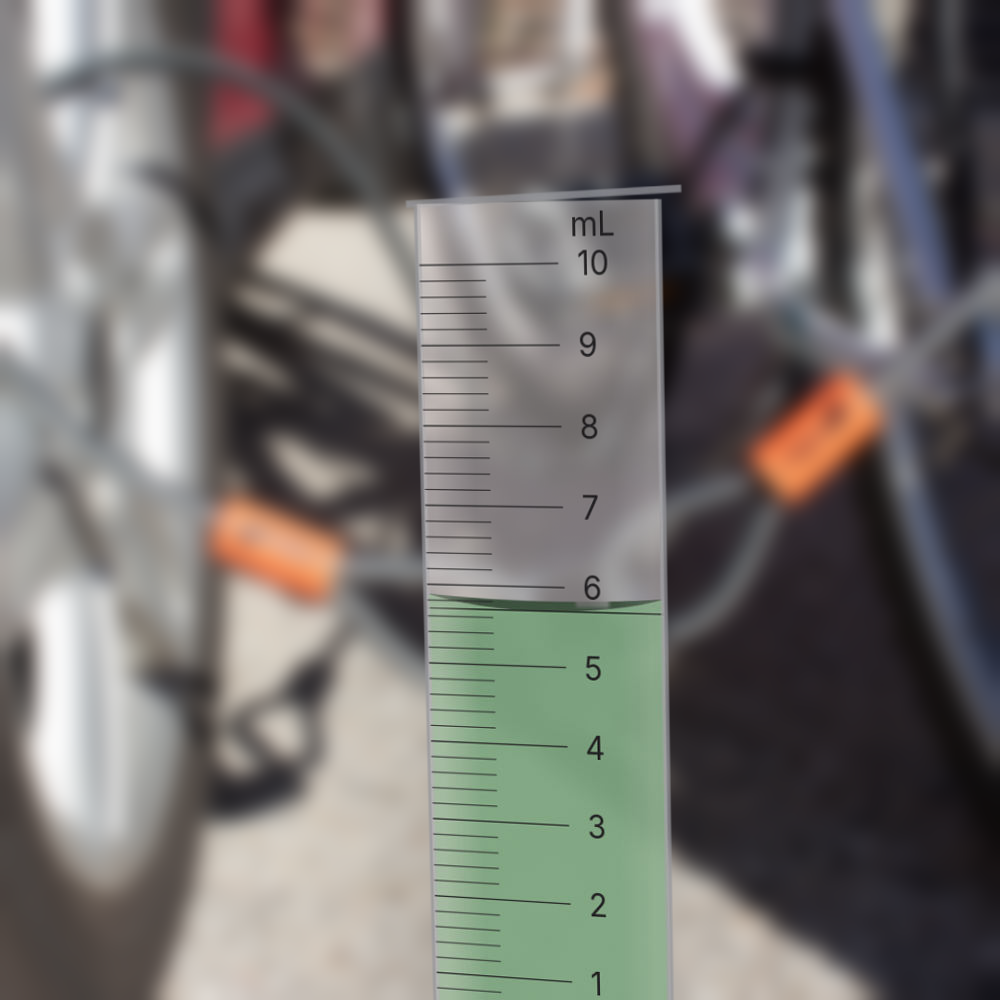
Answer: mL 5.7
